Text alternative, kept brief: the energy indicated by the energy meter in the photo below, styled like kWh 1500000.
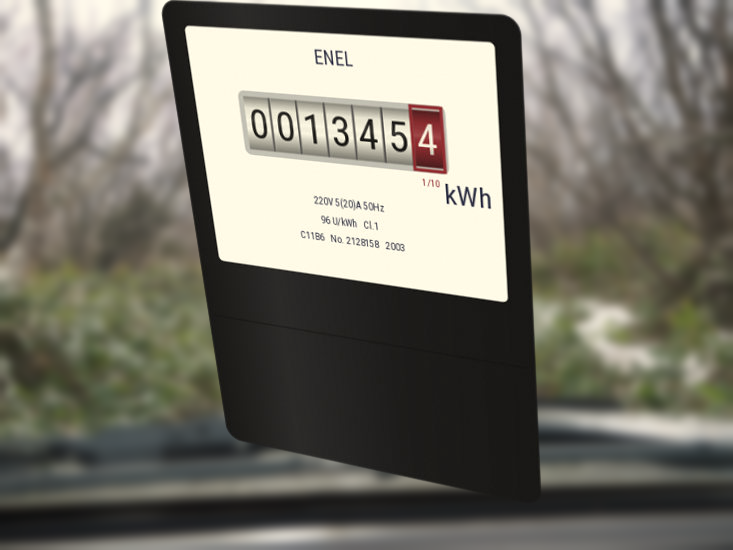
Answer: kWh 1345.4
